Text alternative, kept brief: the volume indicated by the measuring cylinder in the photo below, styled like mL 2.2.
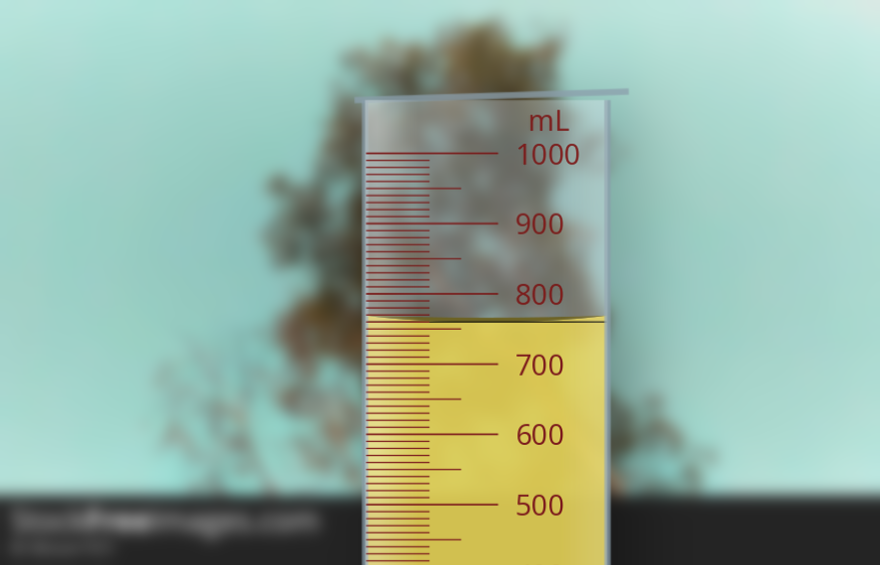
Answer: mL 760
